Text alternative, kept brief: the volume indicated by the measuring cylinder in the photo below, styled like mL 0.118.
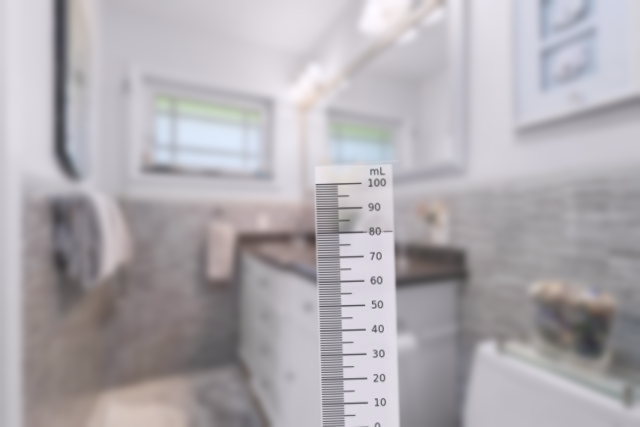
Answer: mL 80
